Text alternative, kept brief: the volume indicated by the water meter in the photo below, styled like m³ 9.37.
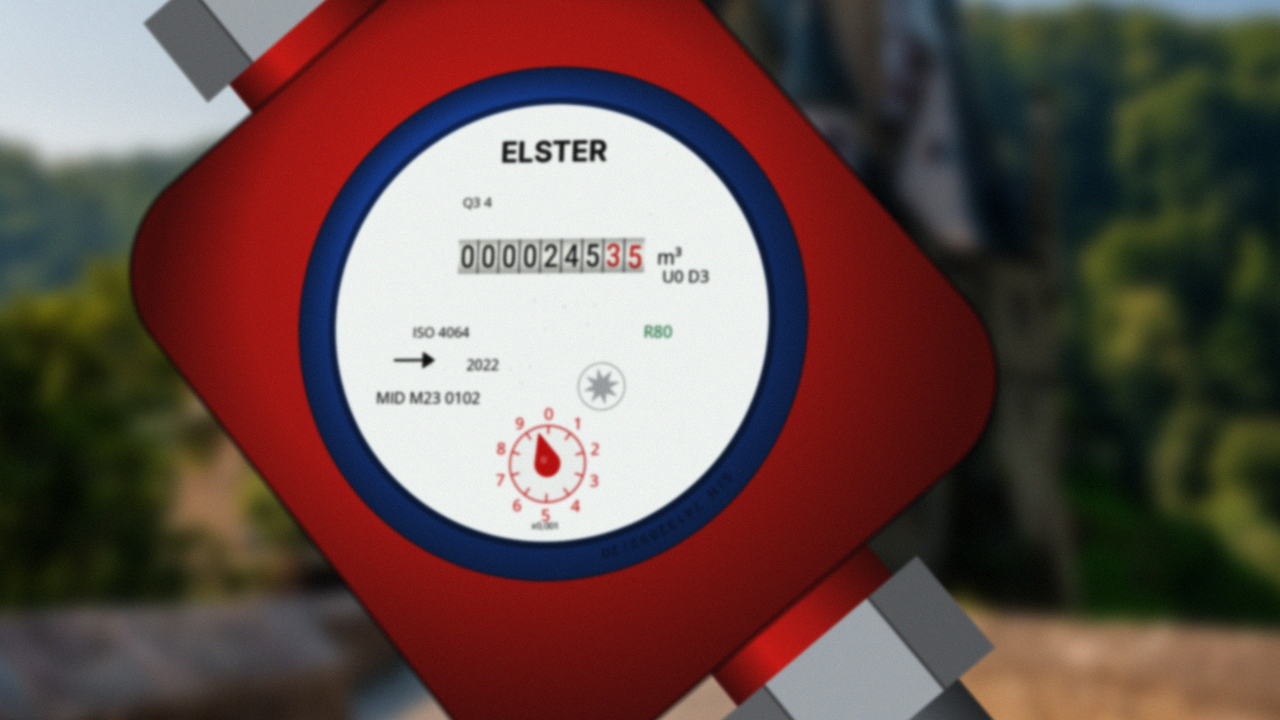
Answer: m³ 245.349
